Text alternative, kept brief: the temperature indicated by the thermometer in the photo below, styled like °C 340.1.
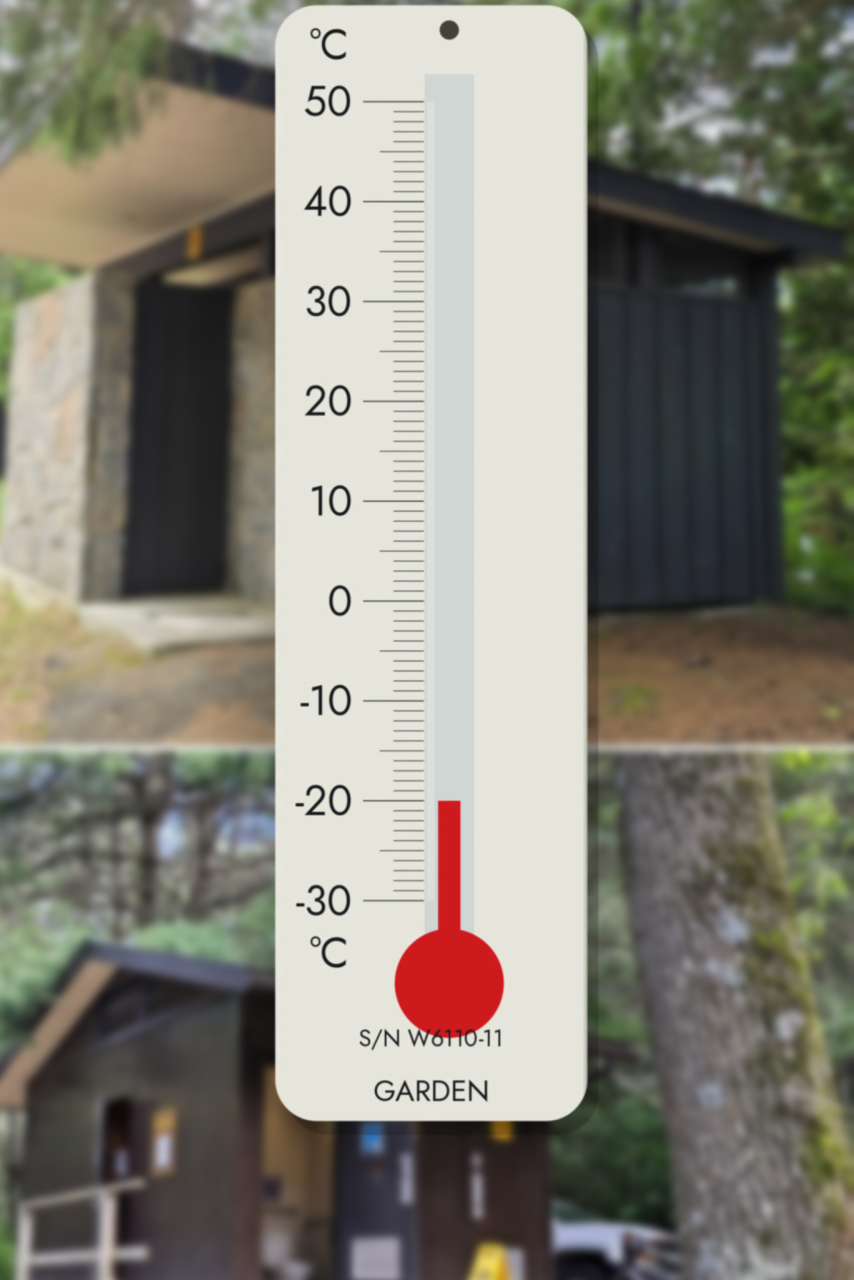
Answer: °C -20
